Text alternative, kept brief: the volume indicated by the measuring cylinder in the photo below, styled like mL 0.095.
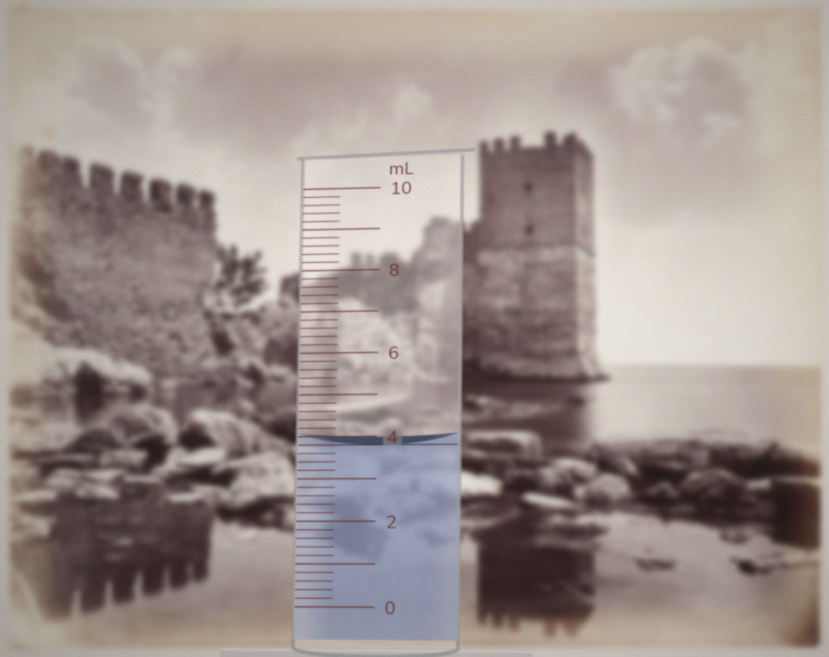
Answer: mL 3.8
